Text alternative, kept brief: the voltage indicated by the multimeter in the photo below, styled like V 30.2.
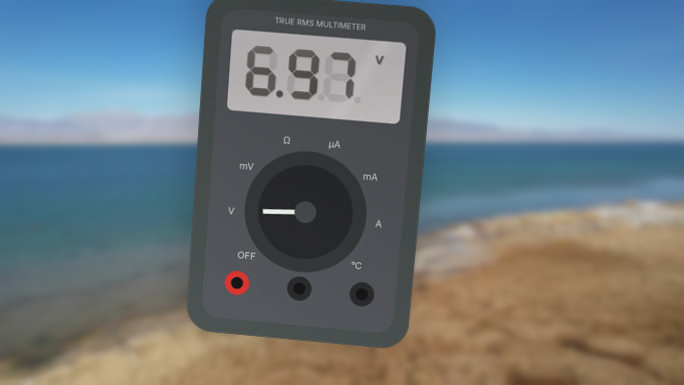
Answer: V 6.97
